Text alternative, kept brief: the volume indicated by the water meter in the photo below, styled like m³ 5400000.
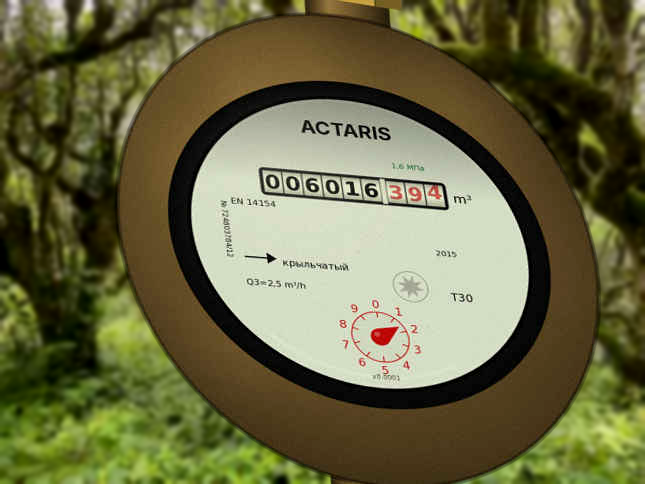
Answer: m³ 6016.3941
